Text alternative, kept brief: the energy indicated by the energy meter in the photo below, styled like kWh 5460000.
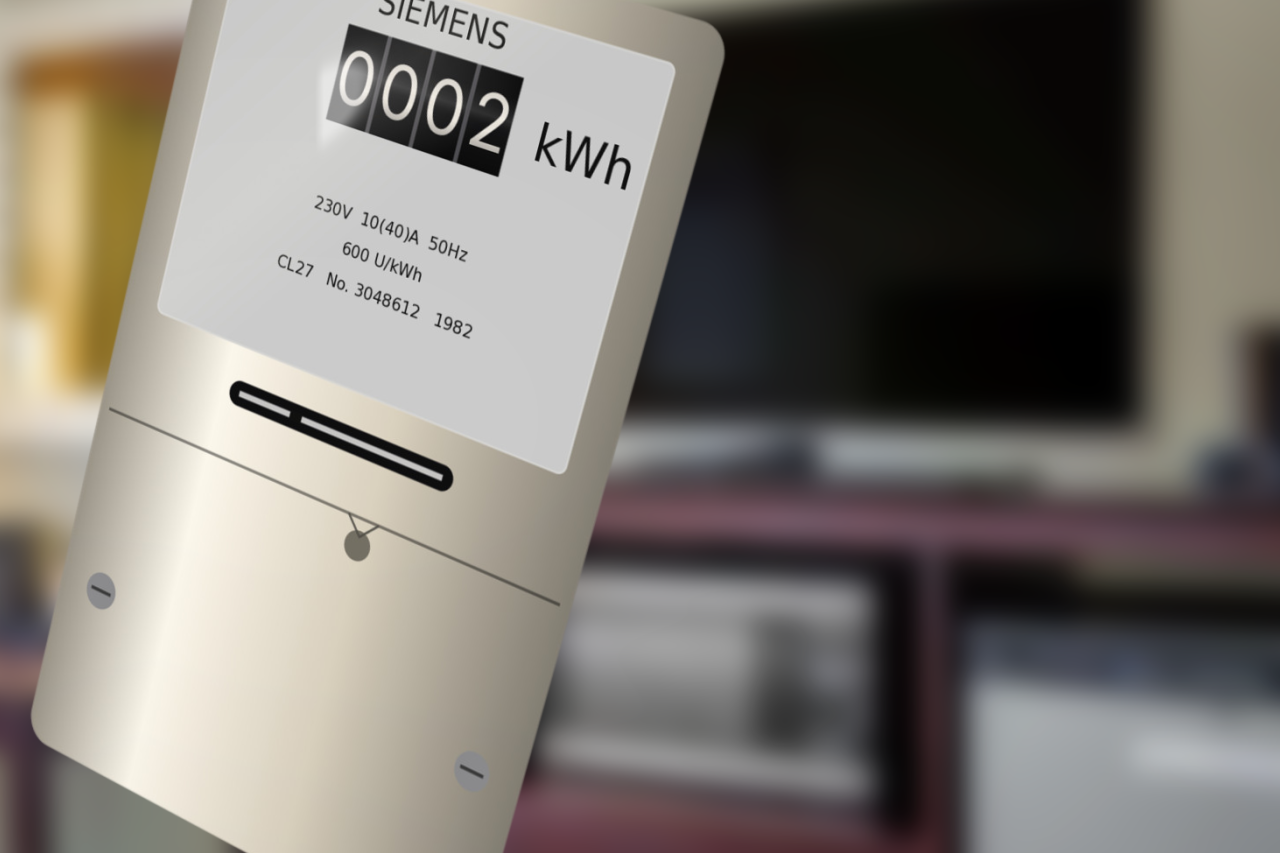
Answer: kWh 2
